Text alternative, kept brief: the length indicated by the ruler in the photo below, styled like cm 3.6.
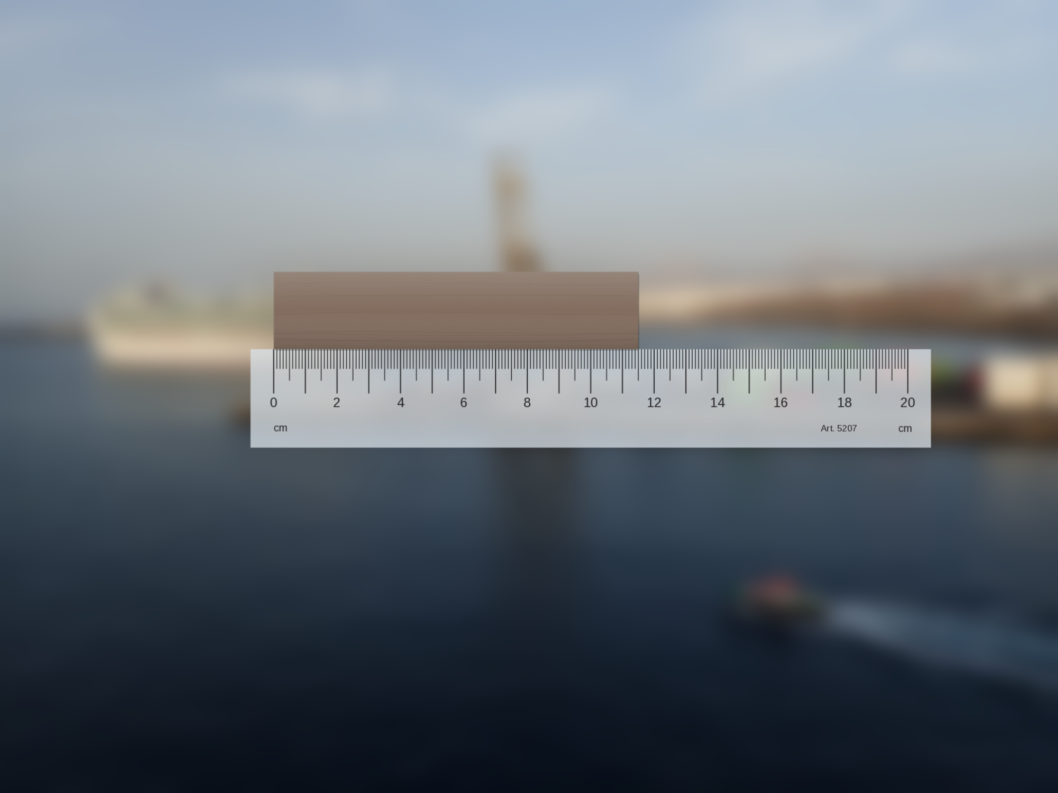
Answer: cm 11.5
